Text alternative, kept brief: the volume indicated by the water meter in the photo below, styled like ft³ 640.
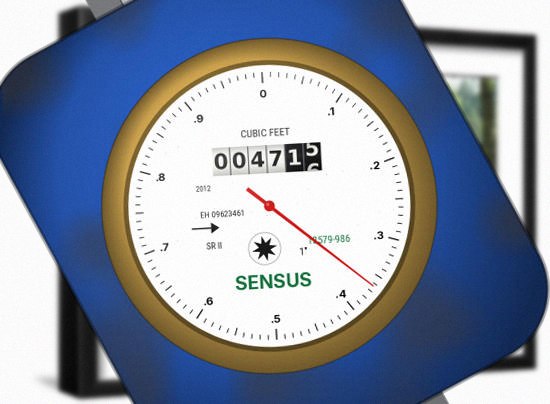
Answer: ft³ 4715.36
